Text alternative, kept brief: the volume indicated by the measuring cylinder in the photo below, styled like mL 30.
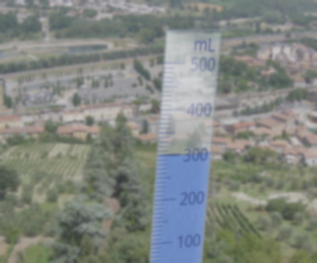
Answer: mL 300
